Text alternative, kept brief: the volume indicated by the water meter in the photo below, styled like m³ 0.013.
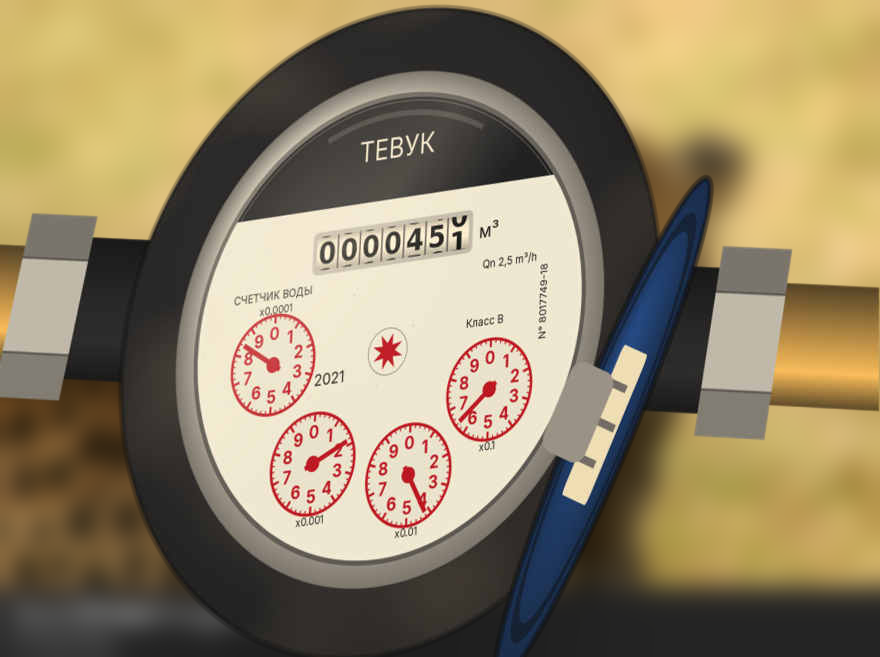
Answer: m³ 450.6418
